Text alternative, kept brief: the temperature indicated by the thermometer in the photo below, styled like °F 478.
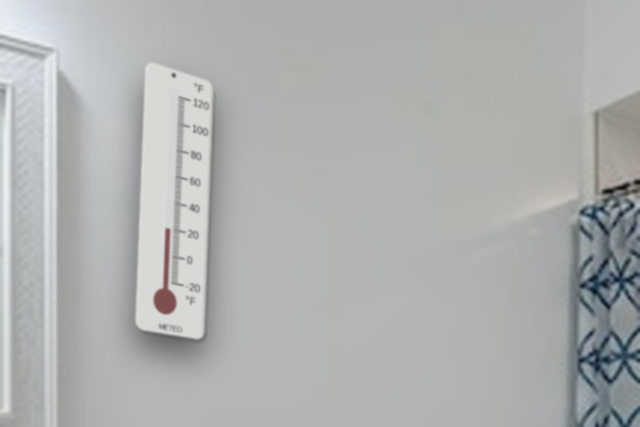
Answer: °F 20
